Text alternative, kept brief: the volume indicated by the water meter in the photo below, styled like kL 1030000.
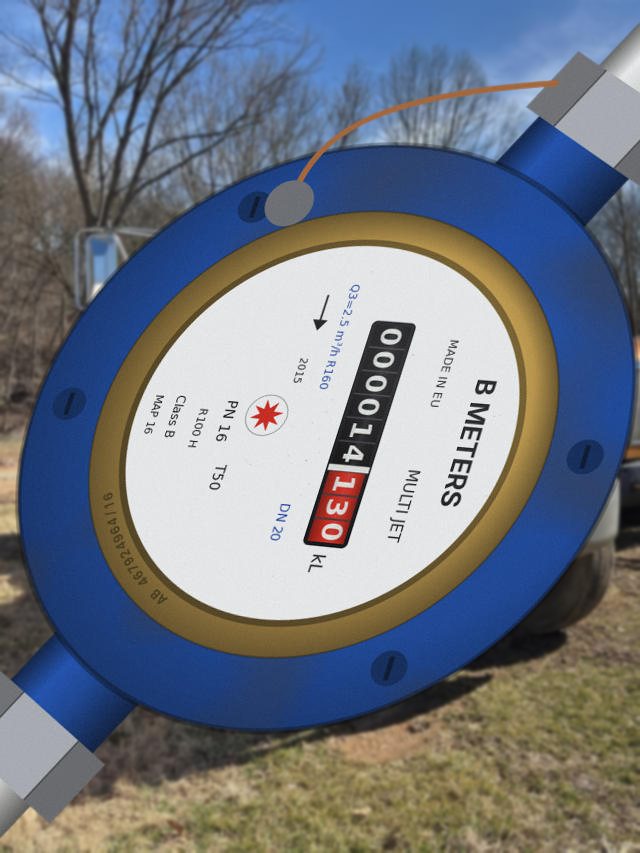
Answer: kL 14.130
